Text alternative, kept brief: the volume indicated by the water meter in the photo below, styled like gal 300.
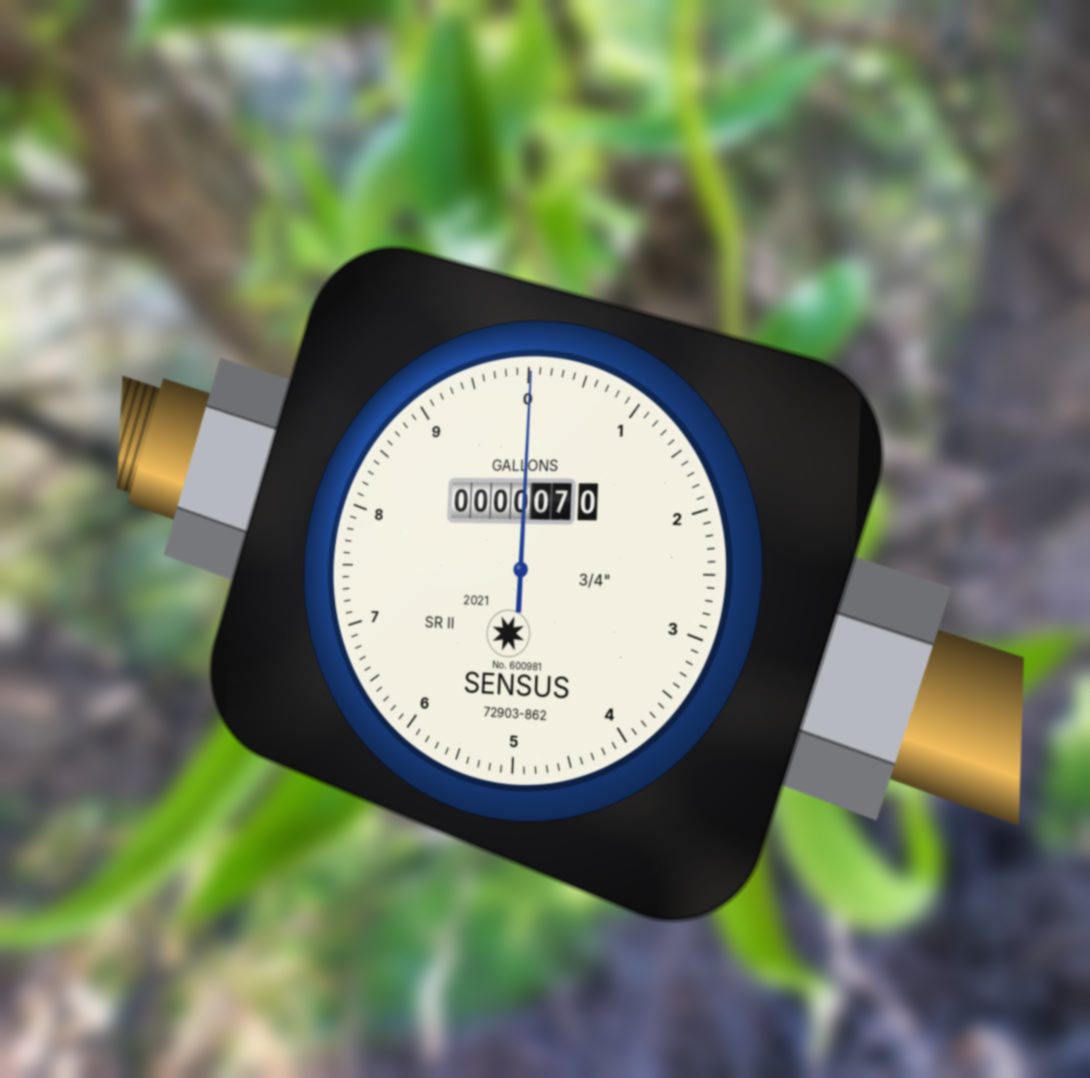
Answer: gal 70.0
